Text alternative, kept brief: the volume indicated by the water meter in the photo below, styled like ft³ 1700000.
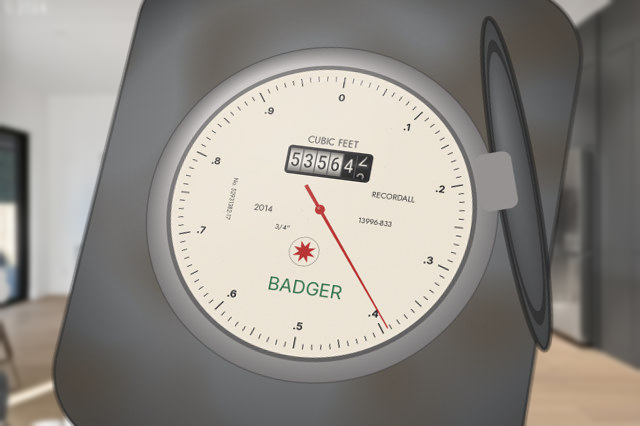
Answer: ft³ 535642.39
